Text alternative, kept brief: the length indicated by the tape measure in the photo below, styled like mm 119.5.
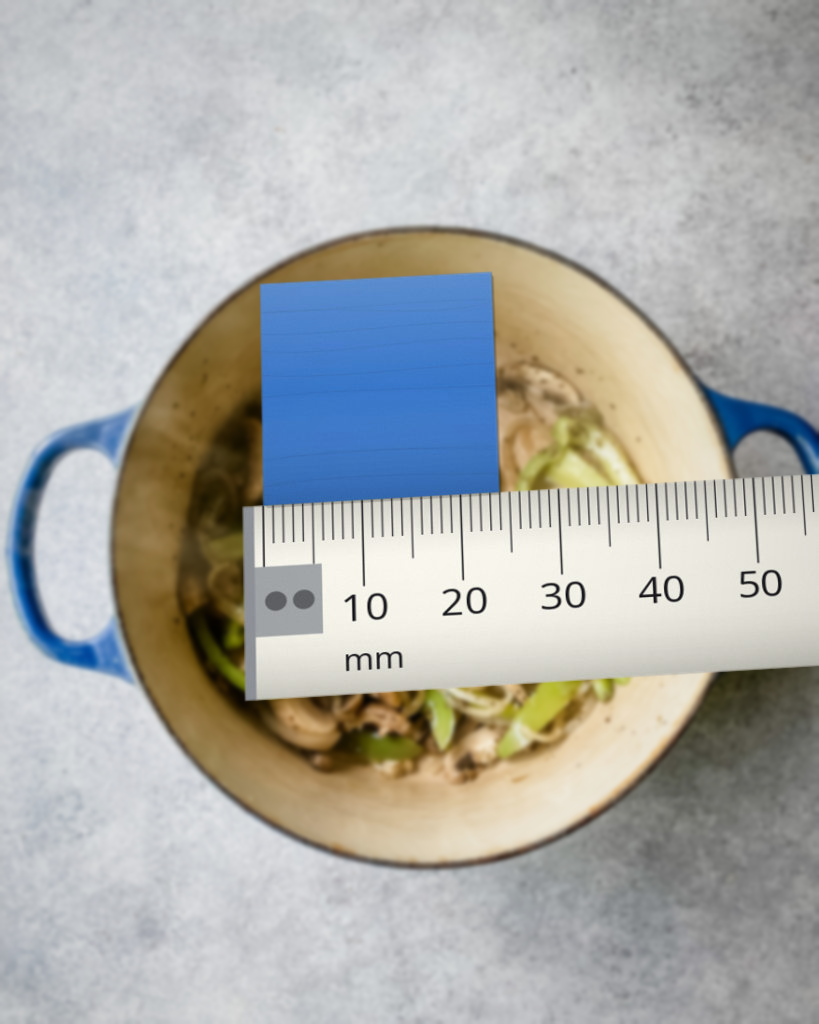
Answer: mm 24
